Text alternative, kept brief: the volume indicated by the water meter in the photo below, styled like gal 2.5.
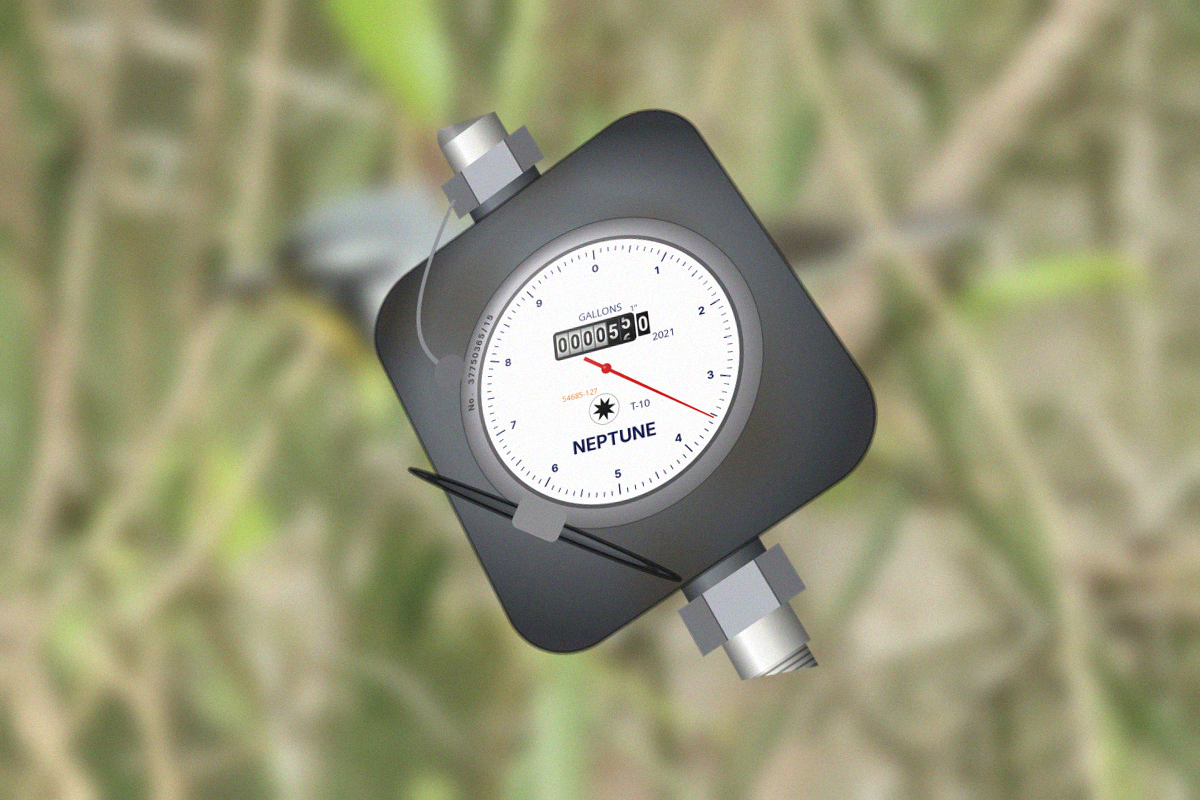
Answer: gal 553.5
